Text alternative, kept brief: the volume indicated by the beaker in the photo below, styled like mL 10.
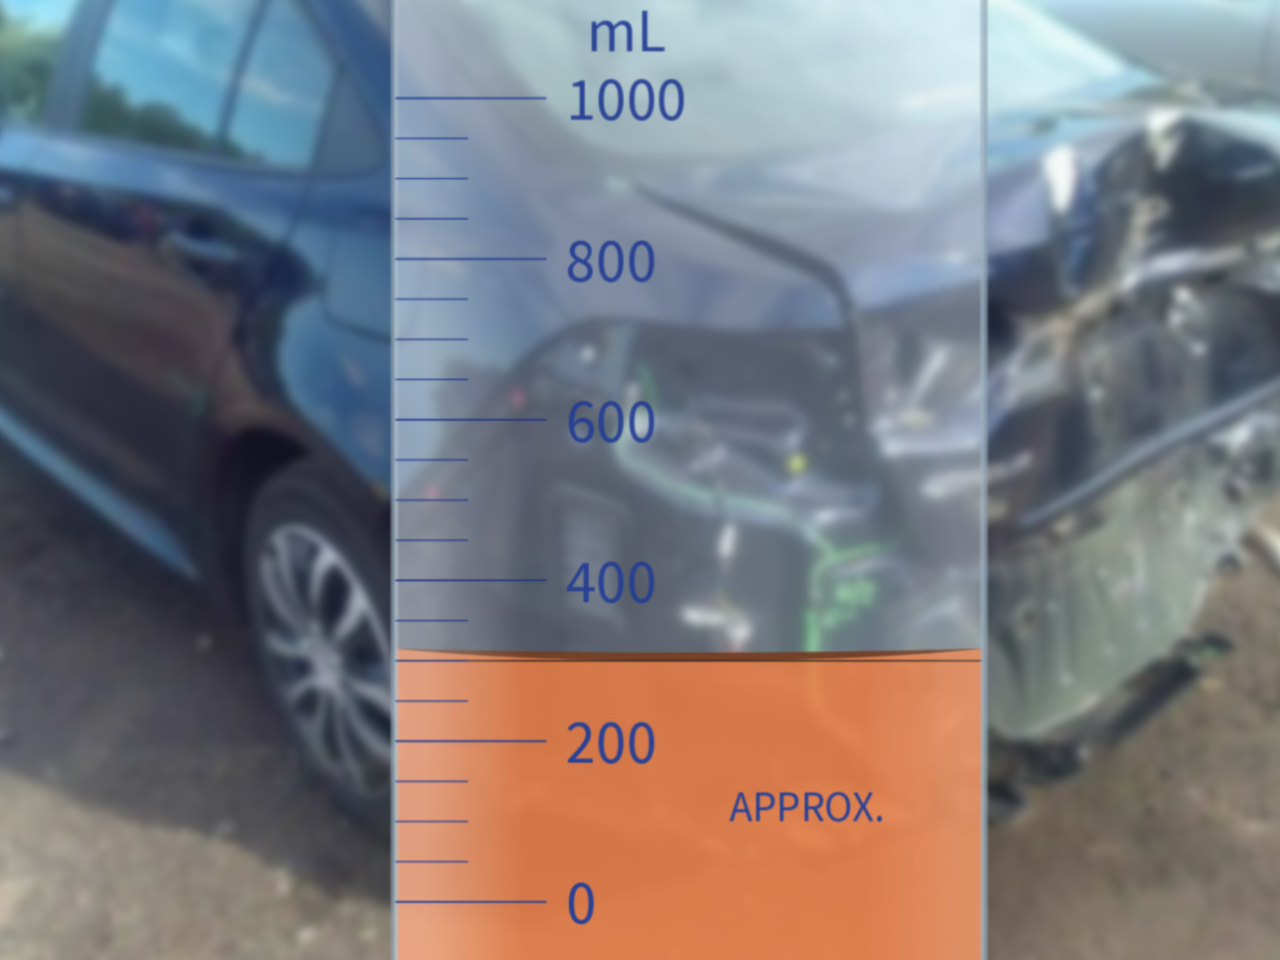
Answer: mL 300
